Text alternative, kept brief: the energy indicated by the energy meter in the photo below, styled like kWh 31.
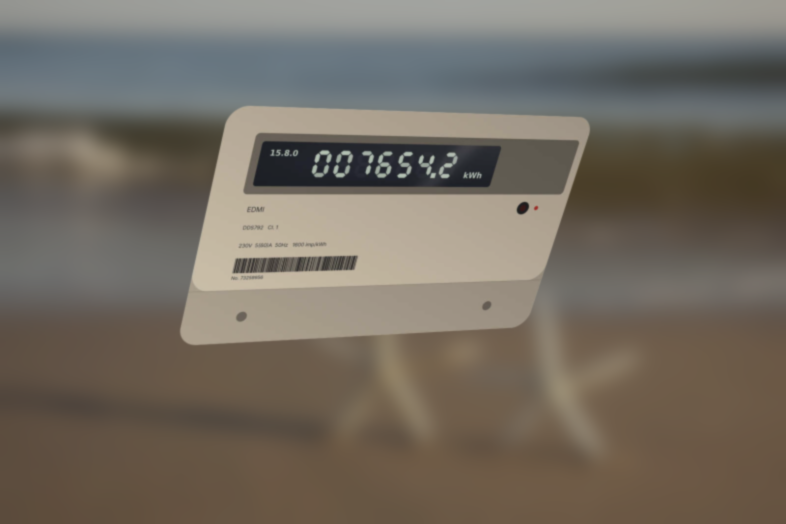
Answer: kWh 7654.2
